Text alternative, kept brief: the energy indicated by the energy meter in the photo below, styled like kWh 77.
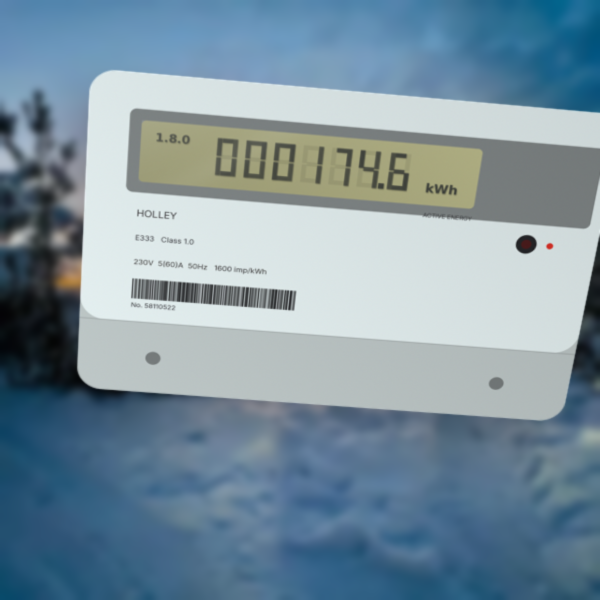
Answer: kWh 174.6
